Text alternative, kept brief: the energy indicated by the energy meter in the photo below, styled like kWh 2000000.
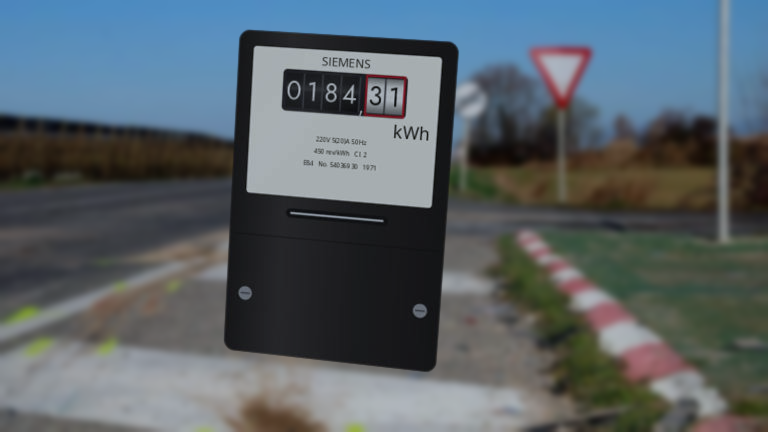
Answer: kWh 184.31
